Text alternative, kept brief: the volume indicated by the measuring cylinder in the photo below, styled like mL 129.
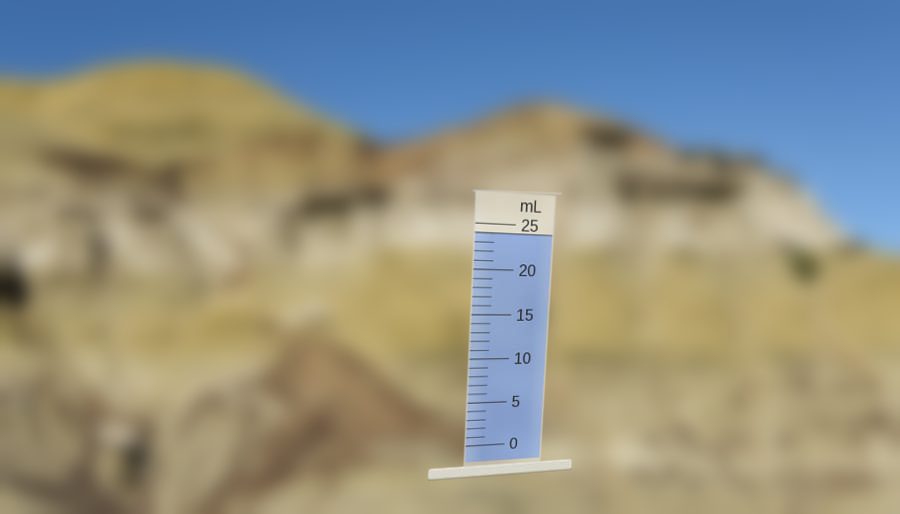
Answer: mL 24
